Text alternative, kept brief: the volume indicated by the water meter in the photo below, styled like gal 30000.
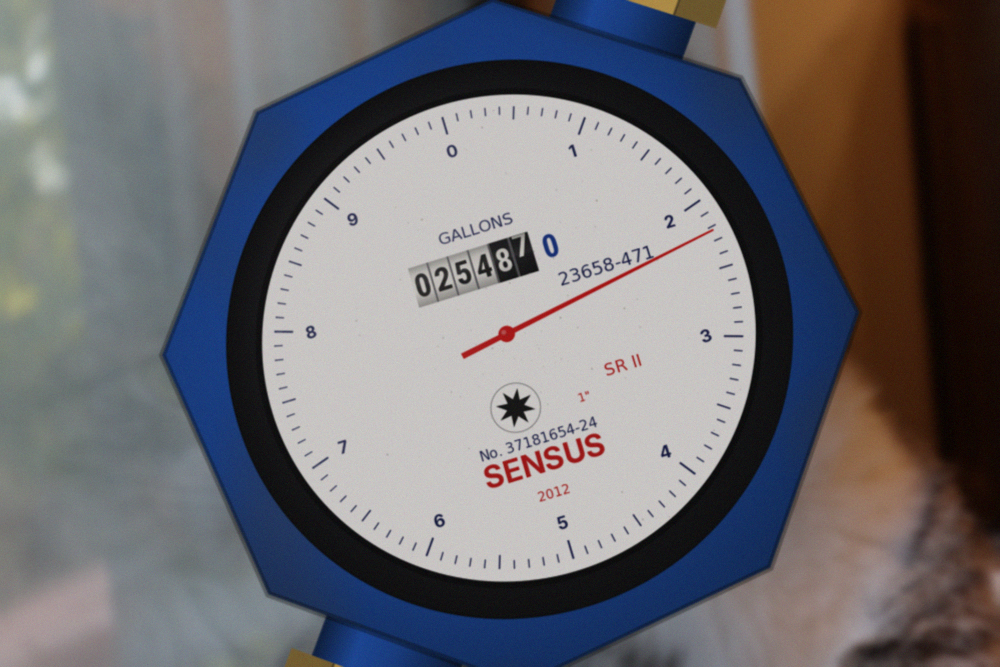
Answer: gal 254872.2
